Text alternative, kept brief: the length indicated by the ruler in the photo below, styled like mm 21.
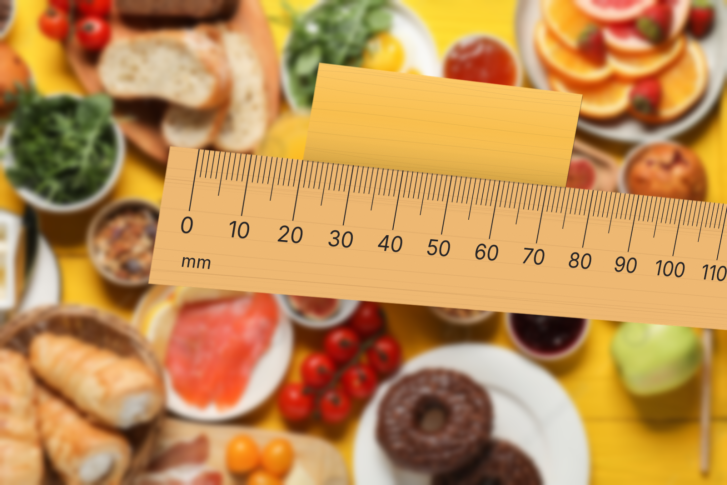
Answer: mm 54
